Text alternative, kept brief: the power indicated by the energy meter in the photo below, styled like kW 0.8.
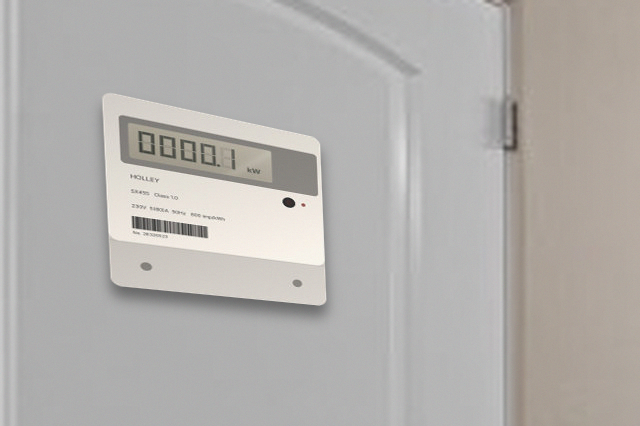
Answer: kW 0.1
